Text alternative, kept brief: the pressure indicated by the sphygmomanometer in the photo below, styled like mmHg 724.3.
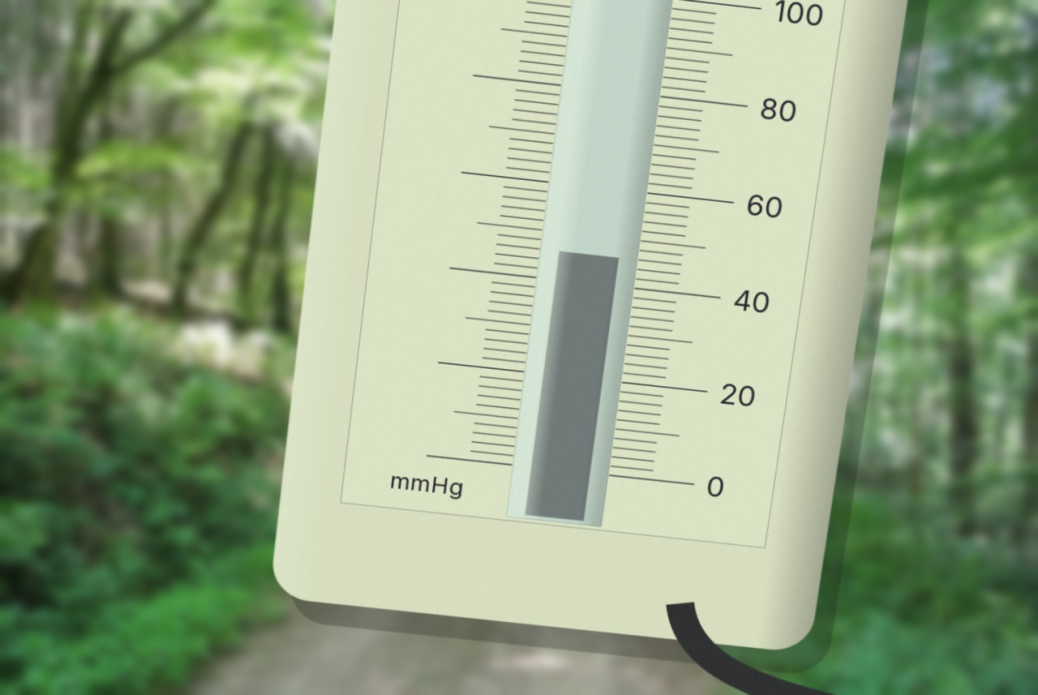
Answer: mmHg 46
